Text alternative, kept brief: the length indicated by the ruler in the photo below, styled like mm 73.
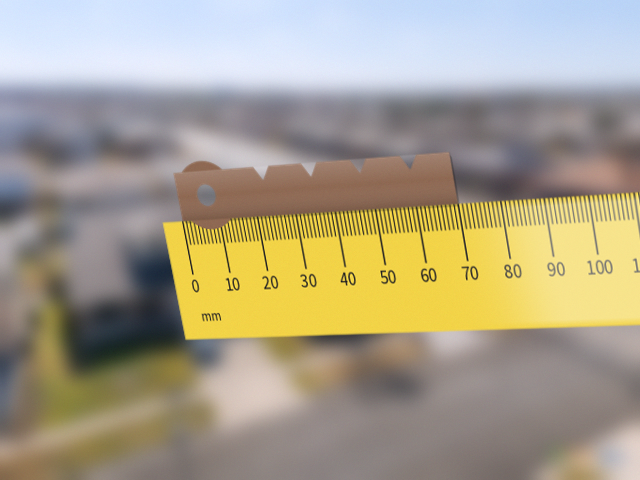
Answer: mm 70
